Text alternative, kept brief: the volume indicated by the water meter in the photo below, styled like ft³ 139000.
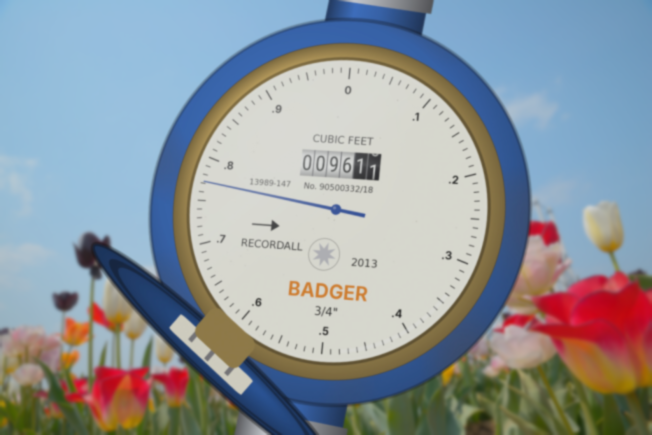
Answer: ft³ 9610.77
